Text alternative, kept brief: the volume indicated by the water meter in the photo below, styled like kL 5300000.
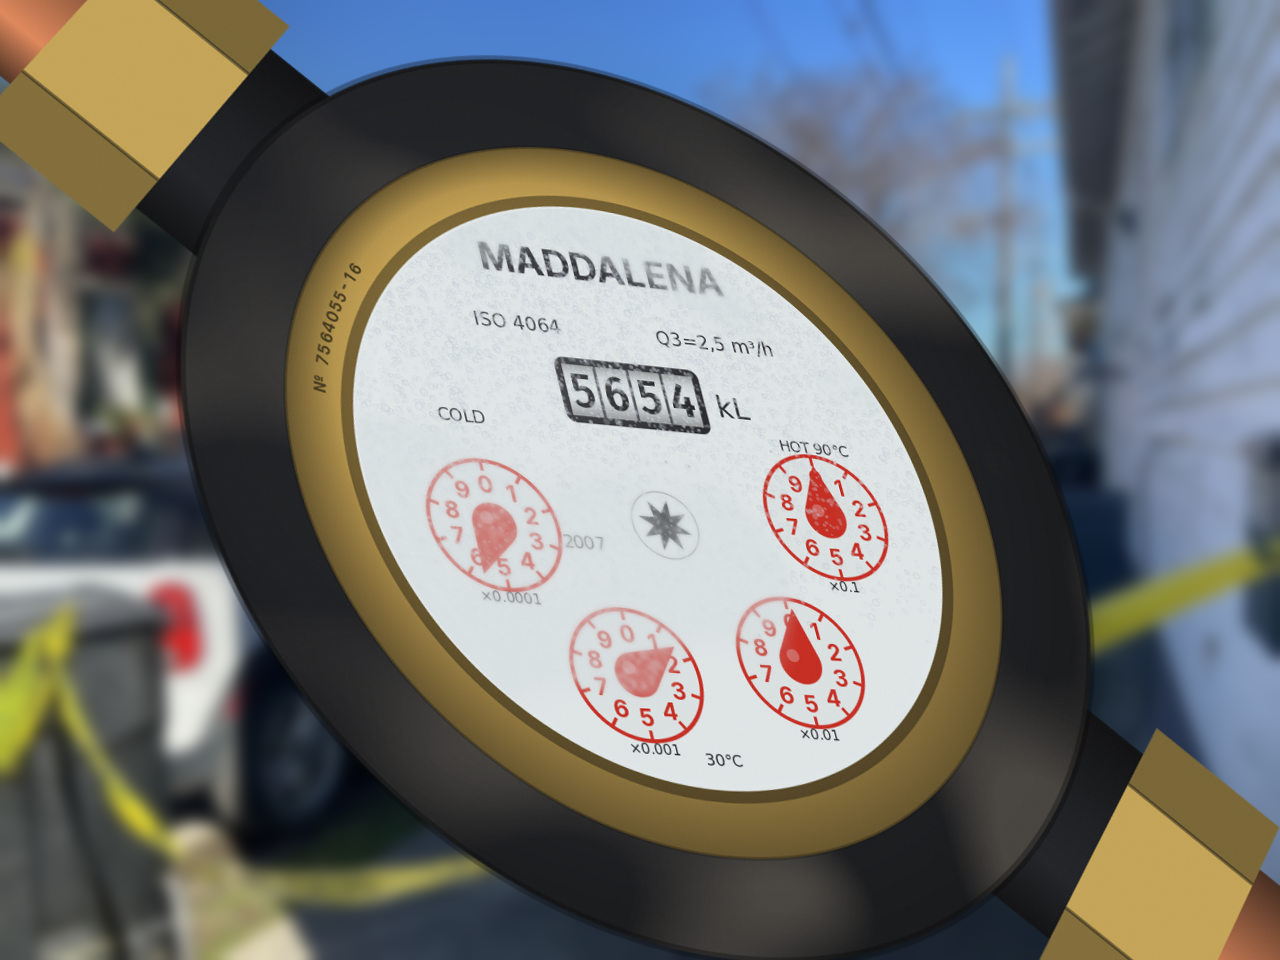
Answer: kL 5654.0015
